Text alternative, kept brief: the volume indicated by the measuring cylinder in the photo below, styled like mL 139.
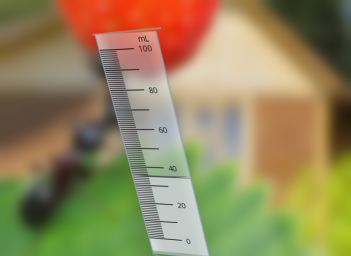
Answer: mL 35
